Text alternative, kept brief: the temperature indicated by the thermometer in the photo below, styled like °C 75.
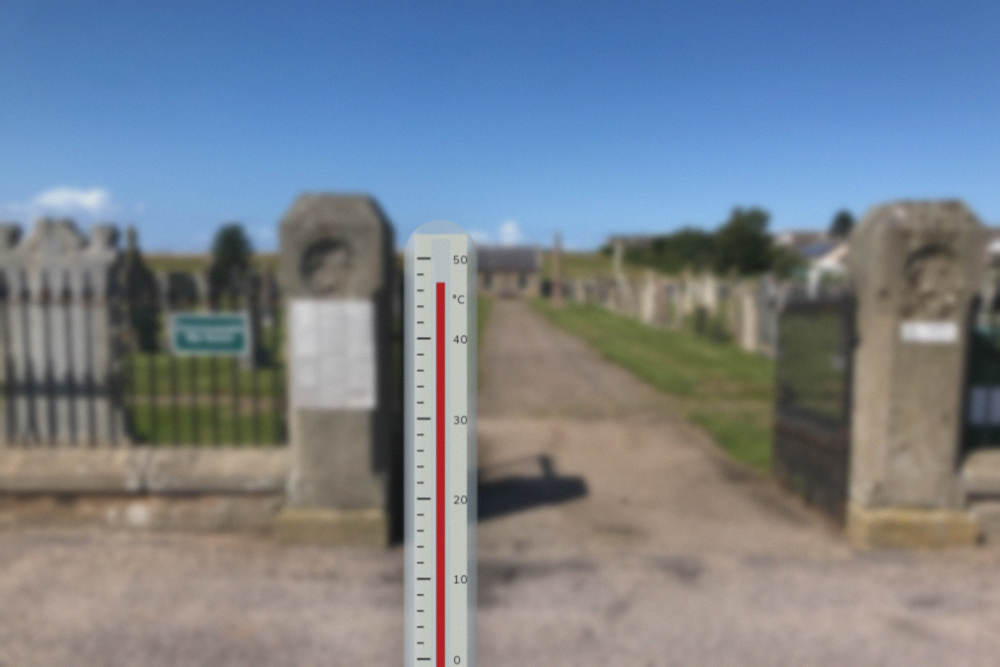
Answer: °C 47
